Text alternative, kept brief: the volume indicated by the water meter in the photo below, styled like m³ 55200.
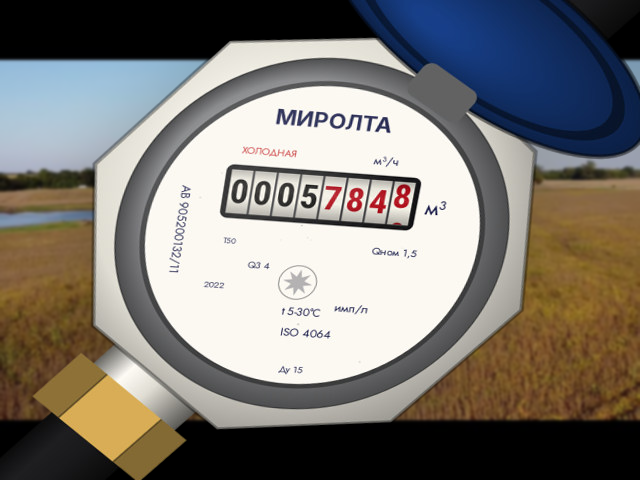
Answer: m³ 5.7848
